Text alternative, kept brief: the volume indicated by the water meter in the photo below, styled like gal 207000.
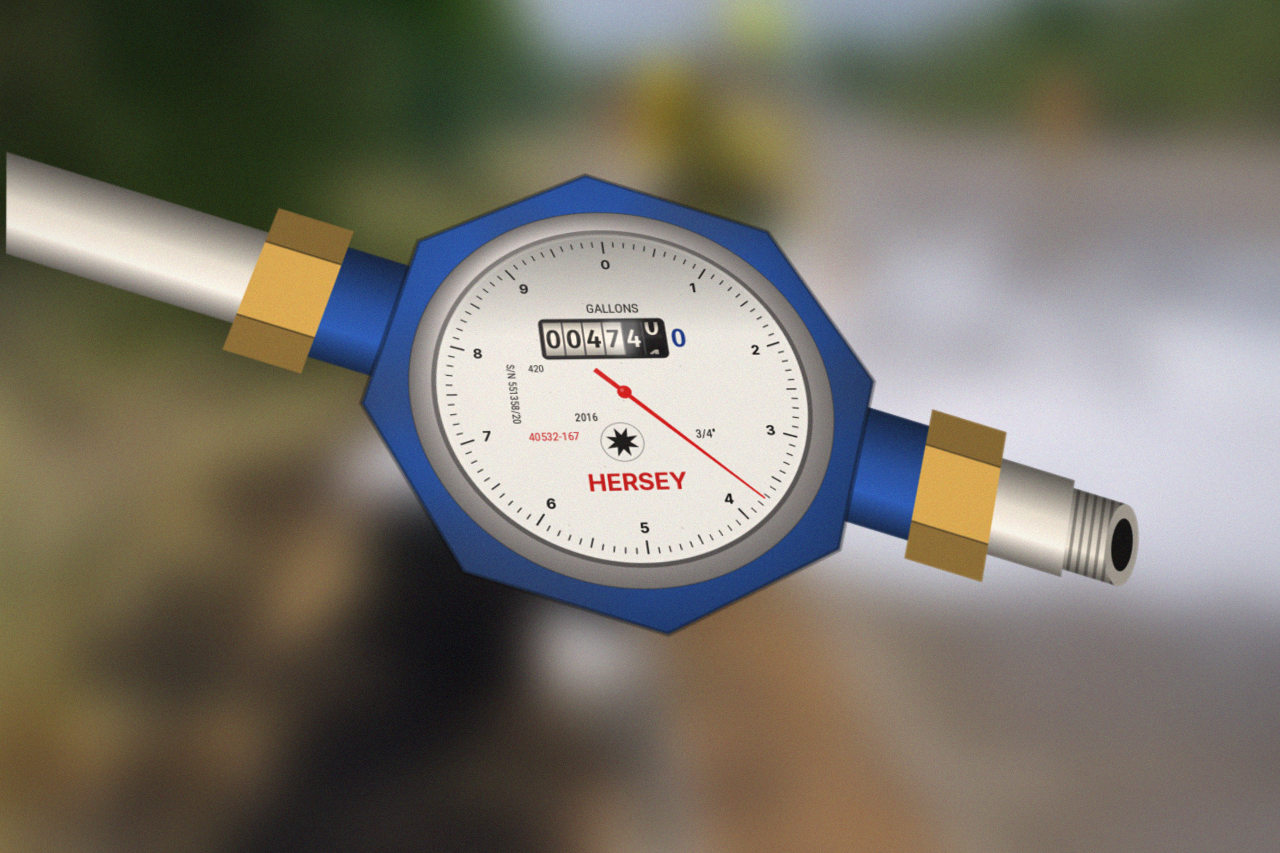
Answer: gal 47403.7
